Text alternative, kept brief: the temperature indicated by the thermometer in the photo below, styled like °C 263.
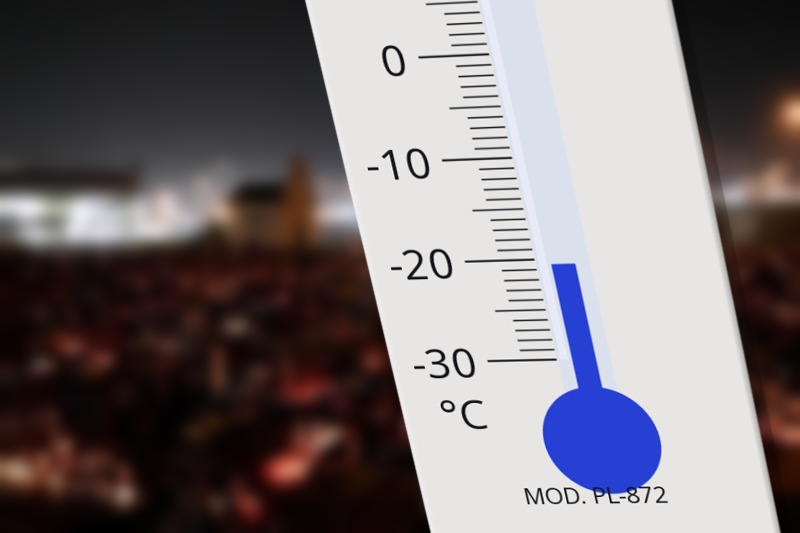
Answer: °C -20.5
